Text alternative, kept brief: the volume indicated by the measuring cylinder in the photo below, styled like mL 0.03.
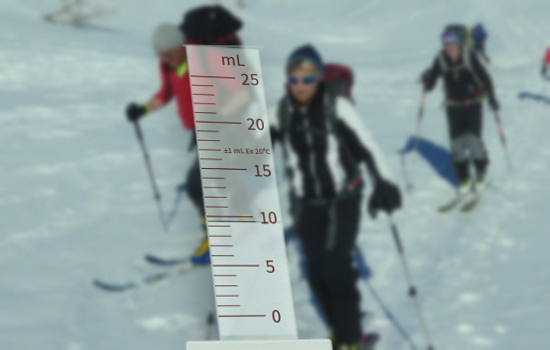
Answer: mL 9.5
